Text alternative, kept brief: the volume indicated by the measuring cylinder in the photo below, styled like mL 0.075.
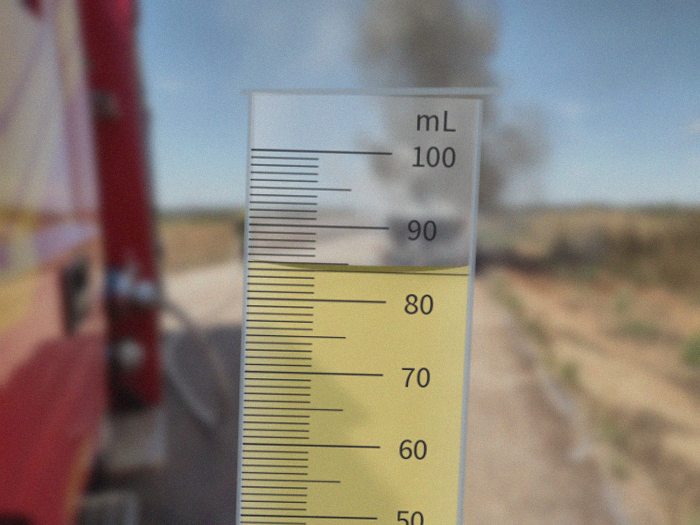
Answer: mL 84
